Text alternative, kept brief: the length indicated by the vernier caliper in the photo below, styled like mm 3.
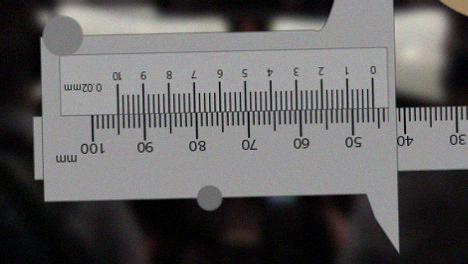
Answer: mm 46.0
